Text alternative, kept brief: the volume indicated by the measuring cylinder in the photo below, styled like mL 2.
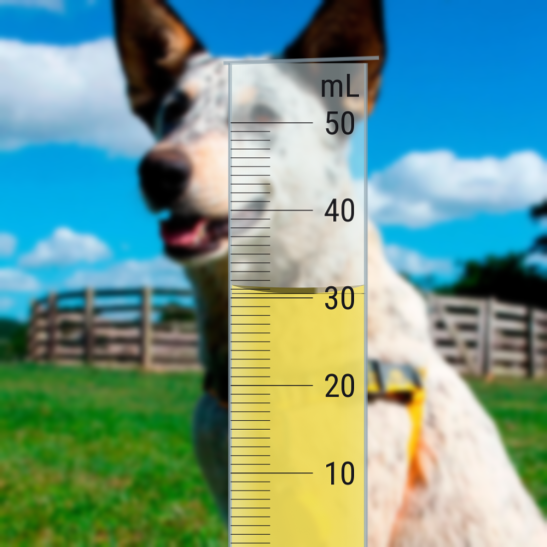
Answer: mL 30.5
